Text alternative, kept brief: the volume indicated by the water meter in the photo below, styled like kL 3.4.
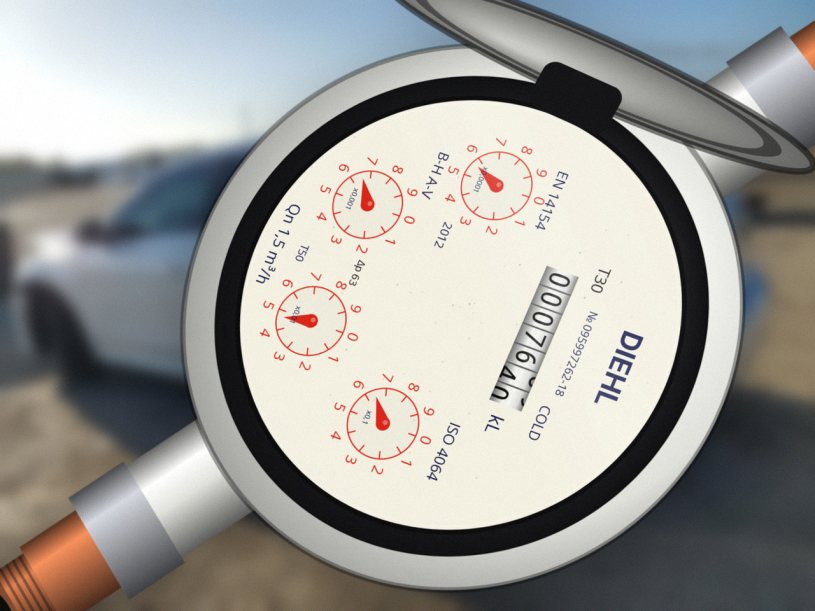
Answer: kL 7639.6465
